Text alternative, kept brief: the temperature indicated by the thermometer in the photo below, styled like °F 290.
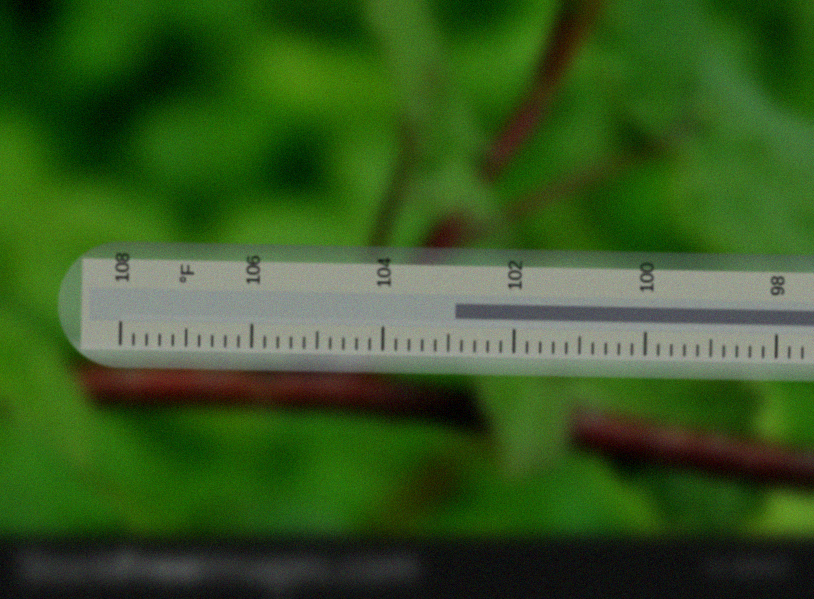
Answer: °F 102.9
